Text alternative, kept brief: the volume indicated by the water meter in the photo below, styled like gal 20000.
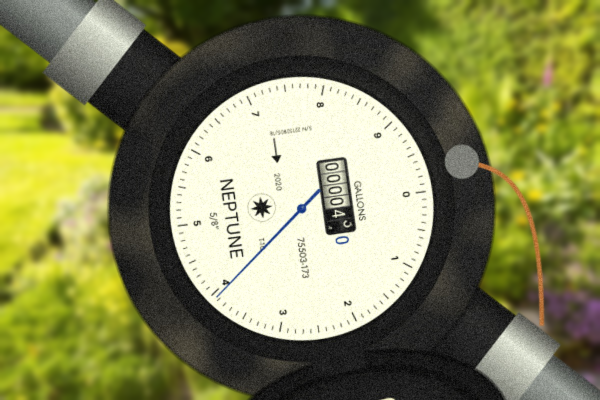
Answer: gal 433.9
